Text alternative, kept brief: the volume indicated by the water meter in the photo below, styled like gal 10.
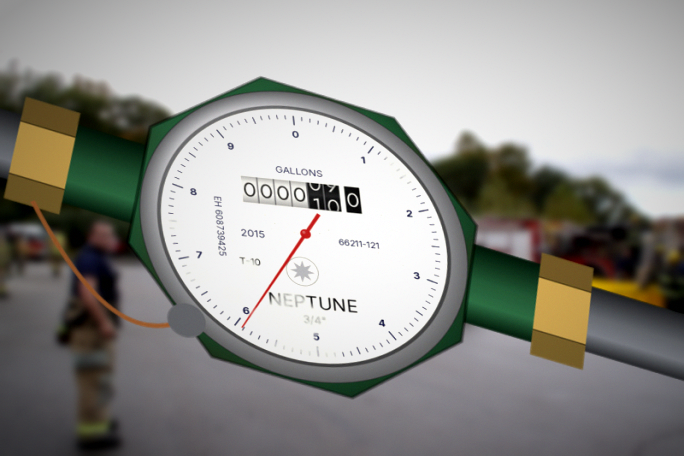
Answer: gal 95.9
